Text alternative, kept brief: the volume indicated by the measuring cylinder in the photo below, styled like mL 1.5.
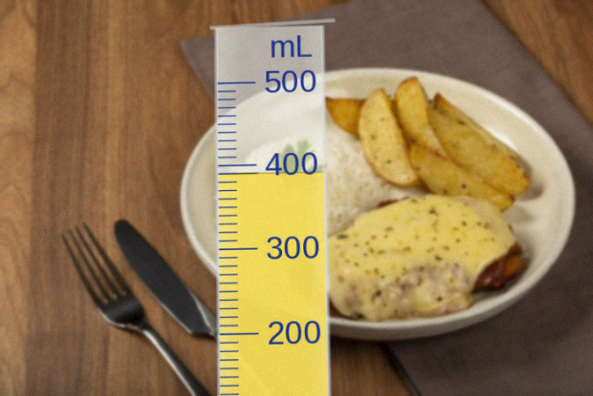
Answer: mL 390
